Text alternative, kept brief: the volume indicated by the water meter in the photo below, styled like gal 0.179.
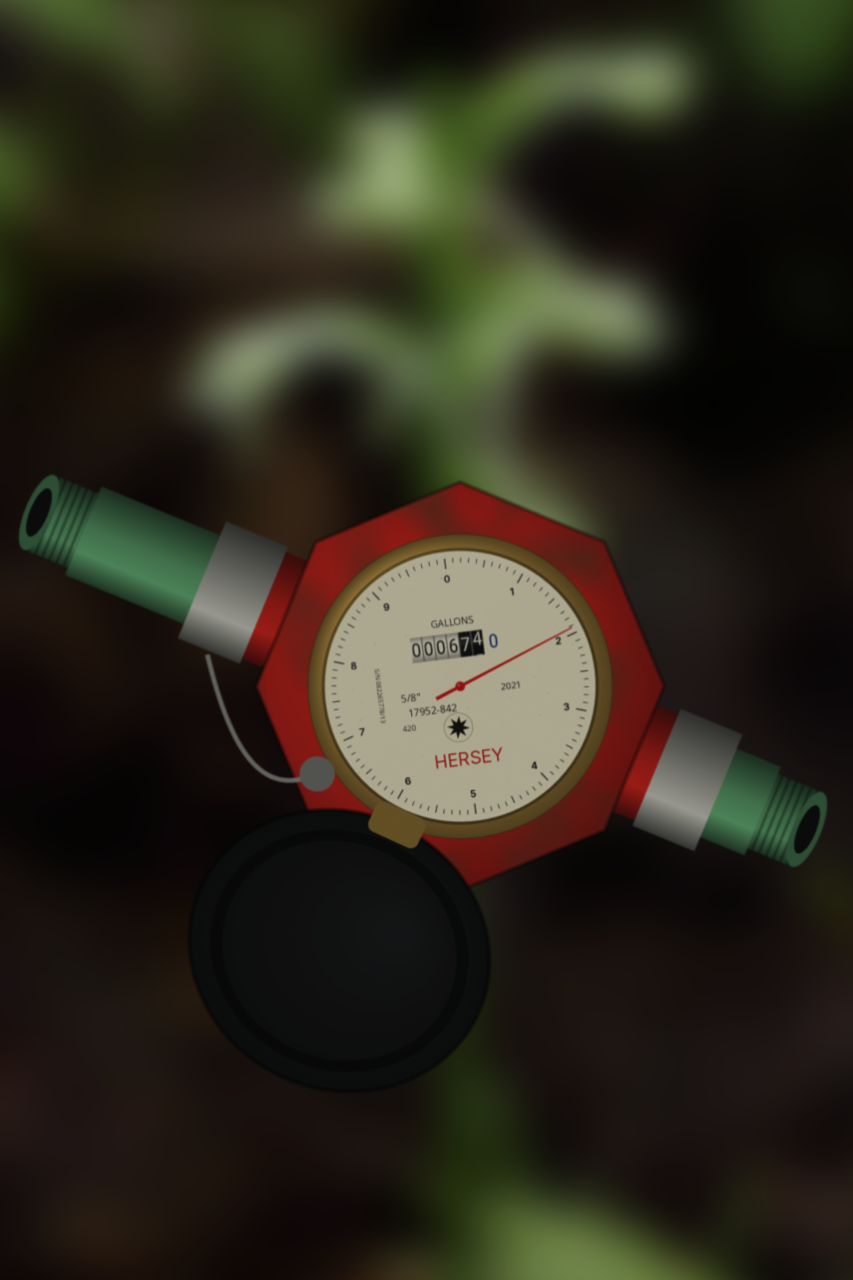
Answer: gal 6741.9
